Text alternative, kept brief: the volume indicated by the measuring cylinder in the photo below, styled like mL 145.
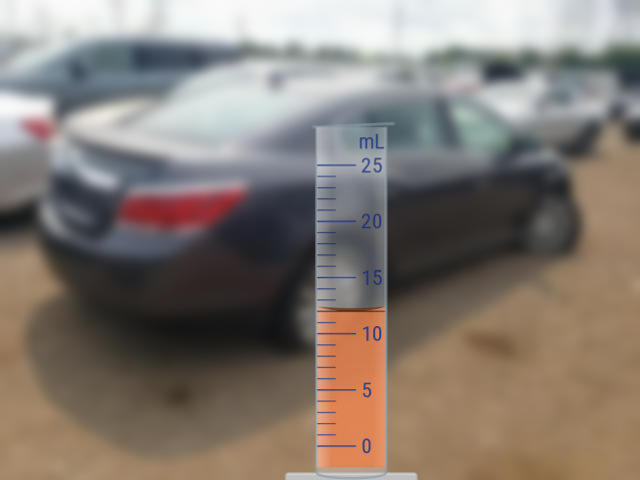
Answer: mL 12
